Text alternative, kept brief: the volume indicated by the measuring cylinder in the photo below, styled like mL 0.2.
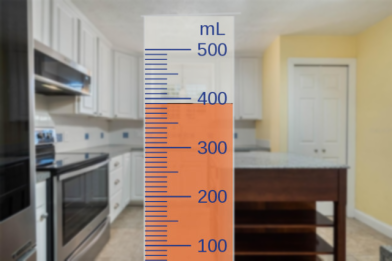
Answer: mL 390
